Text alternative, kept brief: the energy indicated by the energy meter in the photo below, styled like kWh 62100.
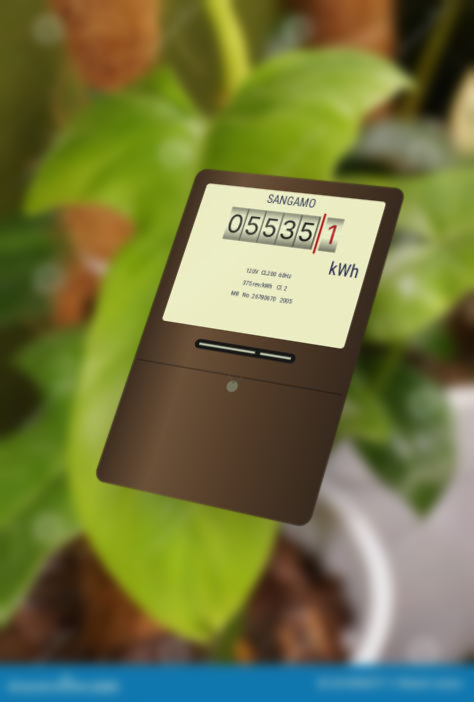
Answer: kWh 5535.1
